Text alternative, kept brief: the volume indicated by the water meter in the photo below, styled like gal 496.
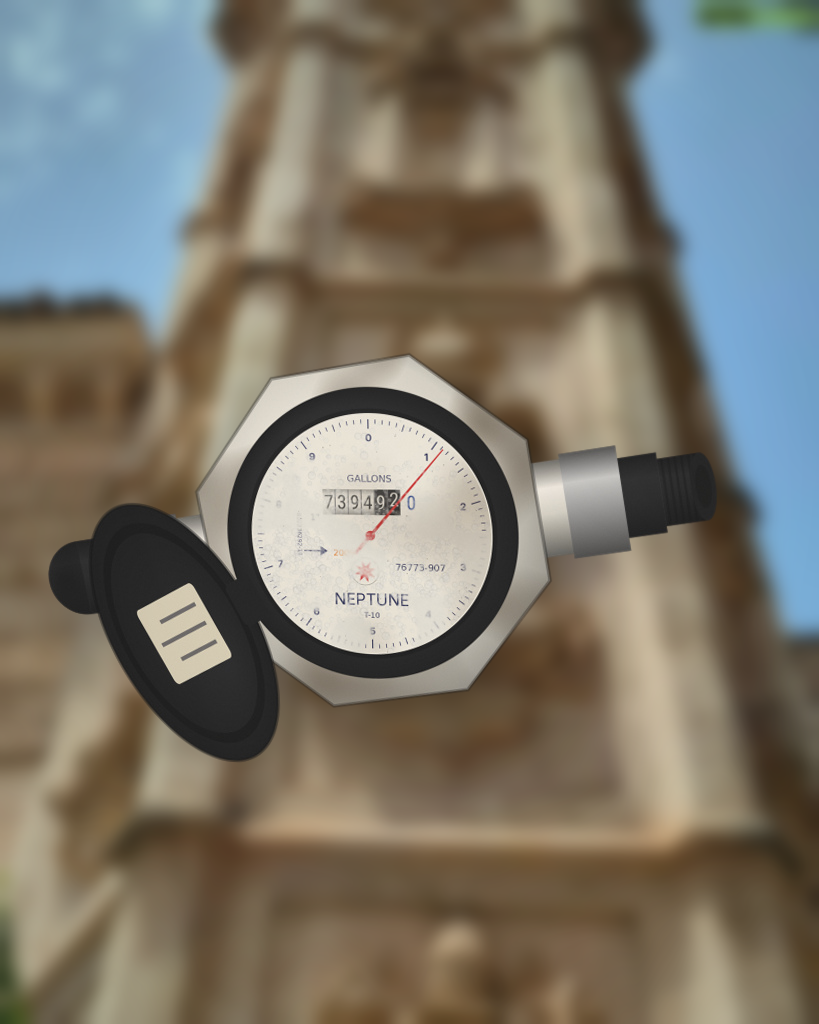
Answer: gal 7394921.1
